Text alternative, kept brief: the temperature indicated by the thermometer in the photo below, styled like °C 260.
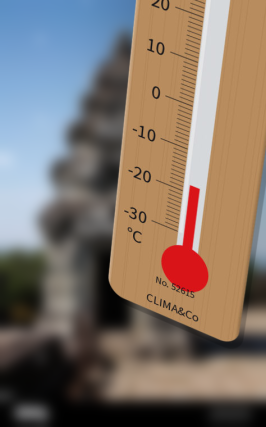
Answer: °C -18
